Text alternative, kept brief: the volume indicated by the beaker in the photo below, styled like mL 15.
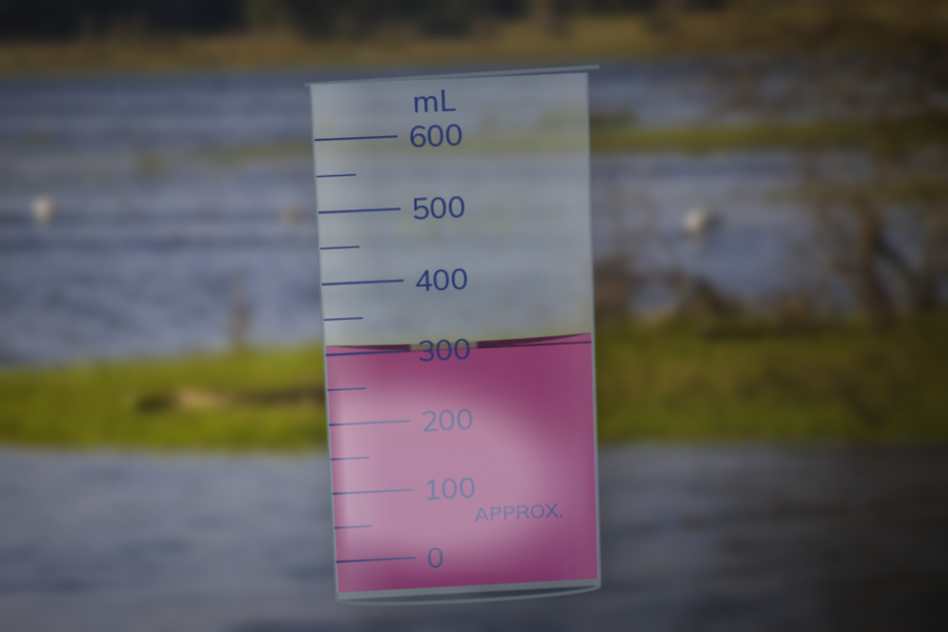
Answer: mL 300
